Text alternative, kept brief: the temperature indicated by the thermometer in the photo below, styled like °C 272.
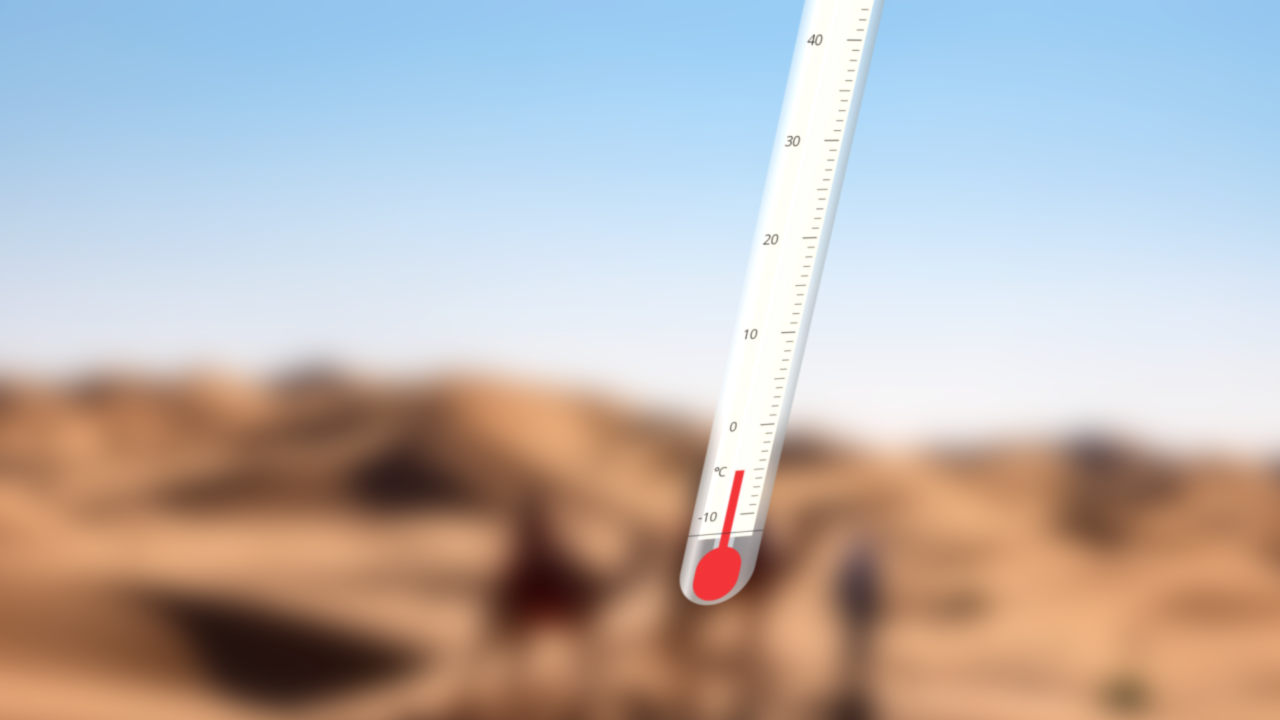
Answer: °C -5
